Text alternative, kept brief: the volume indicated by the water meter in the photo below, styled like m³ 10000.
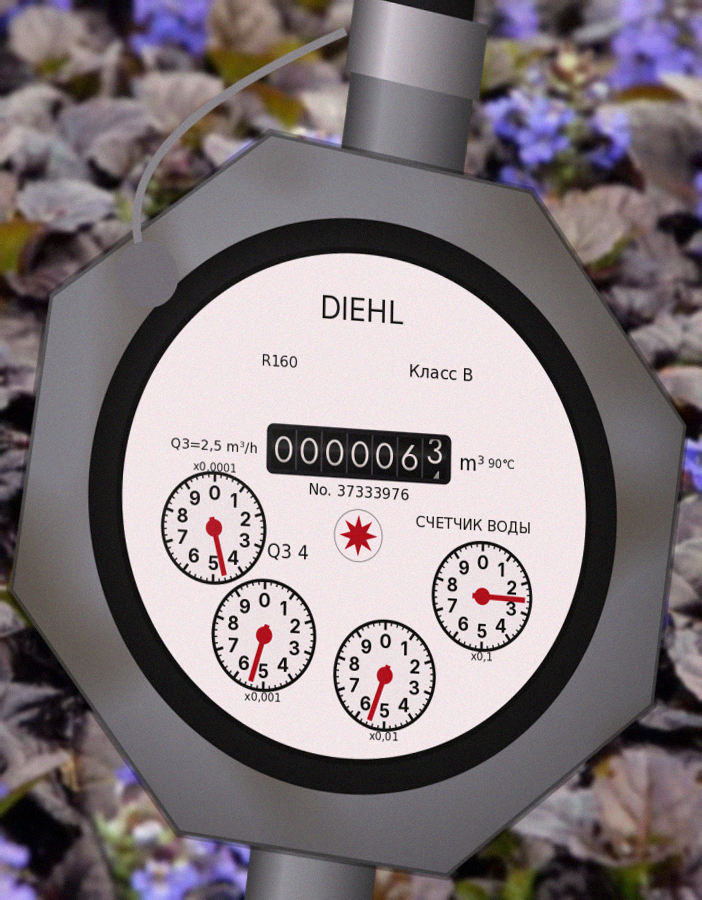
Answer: m³ 63.2554
